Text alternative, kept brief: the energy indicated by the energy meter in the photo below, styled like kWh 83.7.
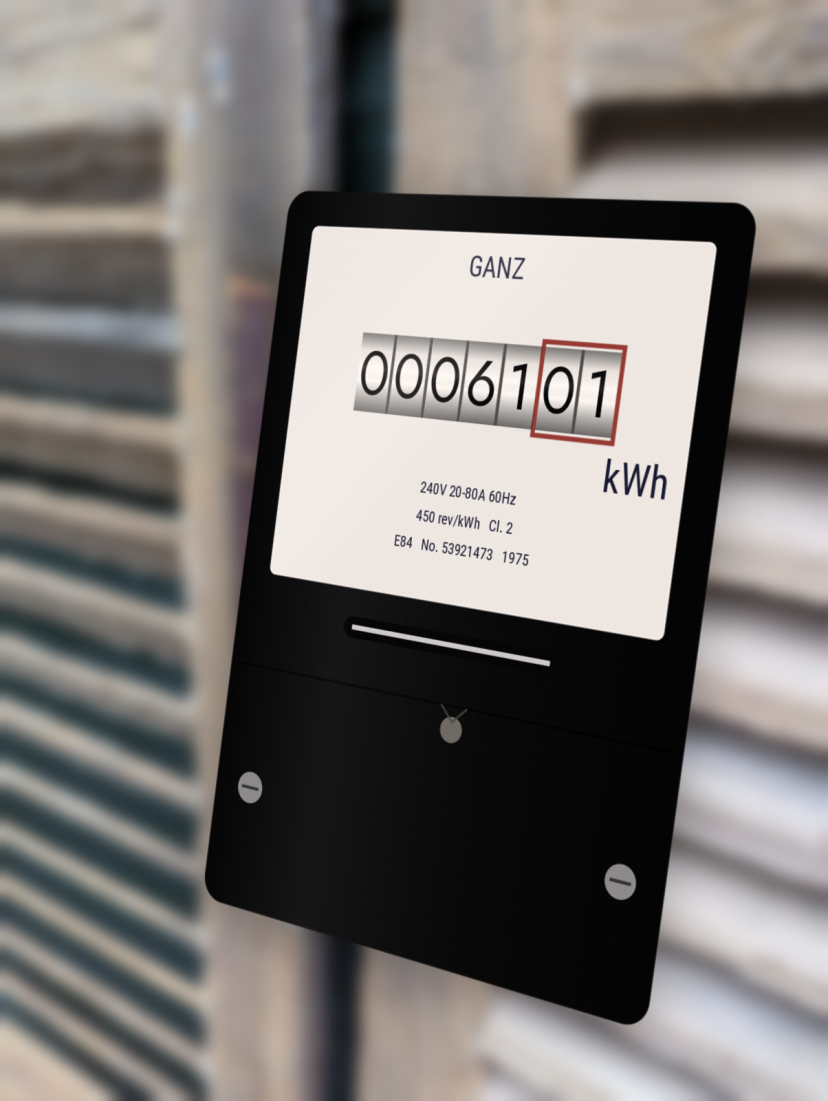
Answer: kWh 61.01
